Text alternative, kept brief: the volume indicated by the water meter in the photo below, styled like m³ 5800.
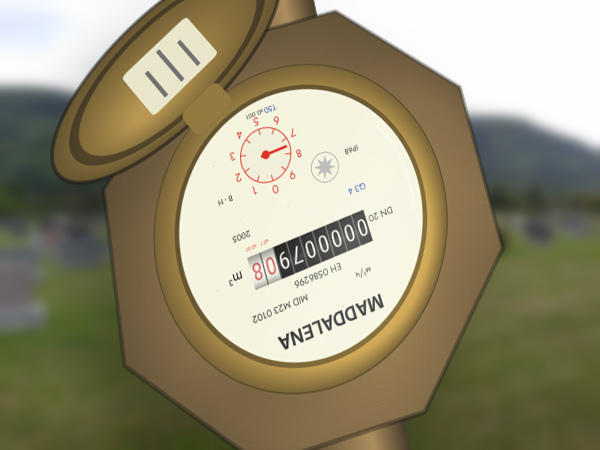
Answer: m³ 79.087
